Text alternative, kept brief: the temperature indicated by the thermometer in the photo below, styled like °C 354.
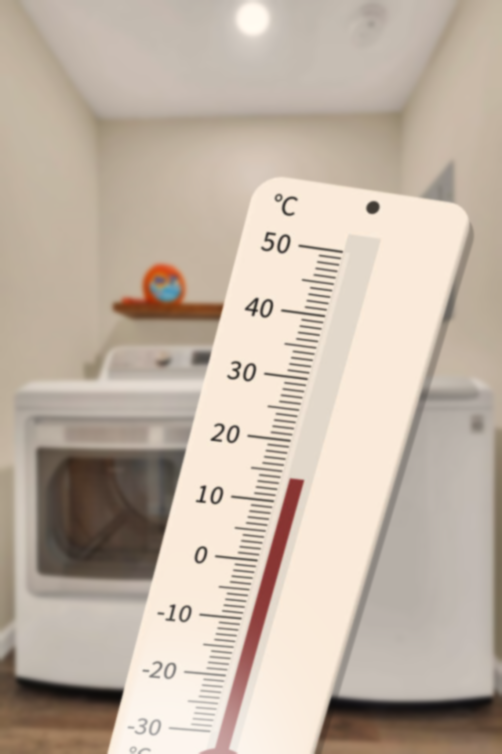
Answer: °C 14
